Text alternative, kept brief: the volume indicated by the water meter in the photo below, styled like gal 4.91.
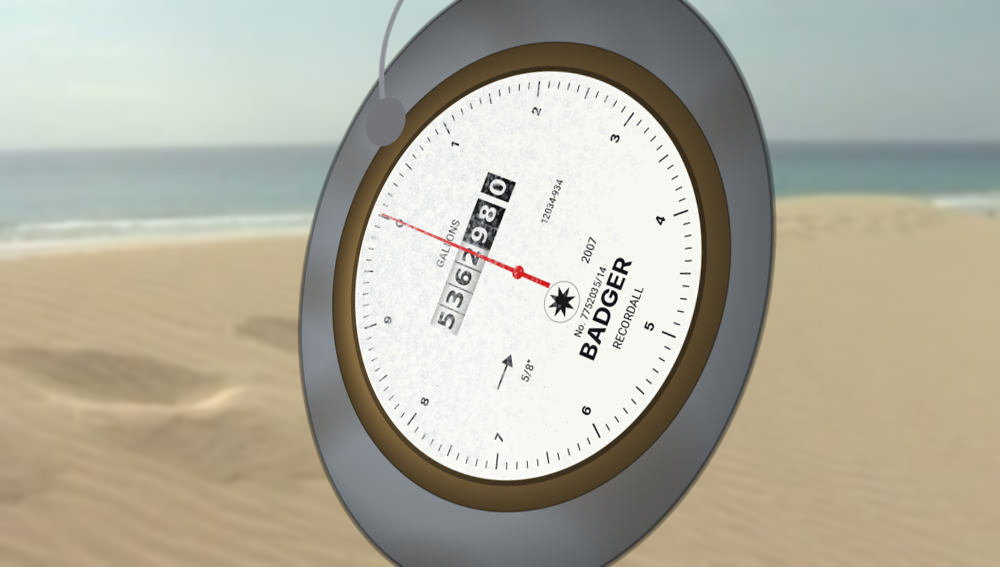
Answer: gal 5362980.0
